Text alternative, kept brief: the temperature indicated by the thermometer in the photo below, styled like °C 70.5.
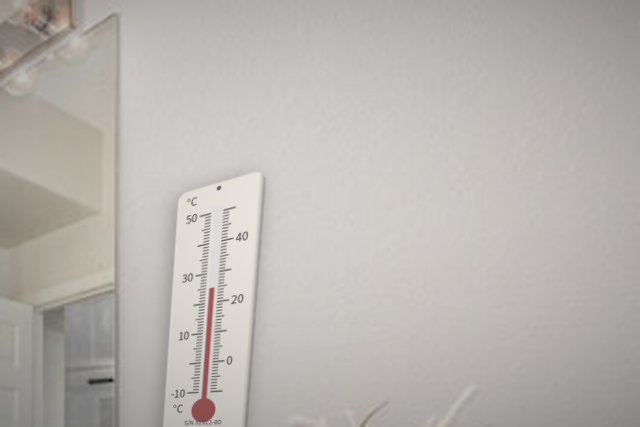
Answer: °C 25
